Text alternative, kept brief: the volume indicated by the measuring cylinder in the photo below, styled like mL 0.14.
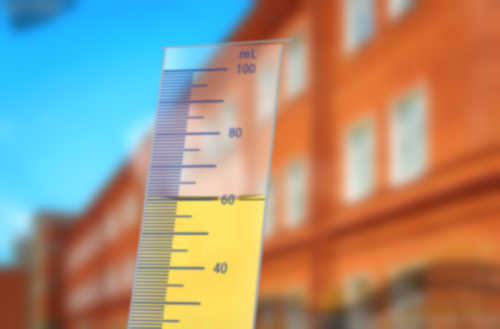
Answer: mL 60
